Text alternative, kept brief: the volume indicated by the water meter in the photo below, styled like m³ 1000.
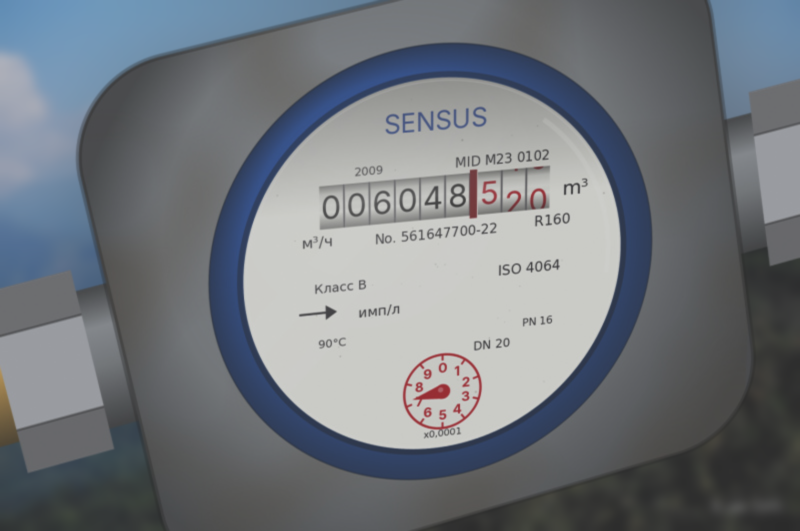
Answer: m³ 6048.5197
